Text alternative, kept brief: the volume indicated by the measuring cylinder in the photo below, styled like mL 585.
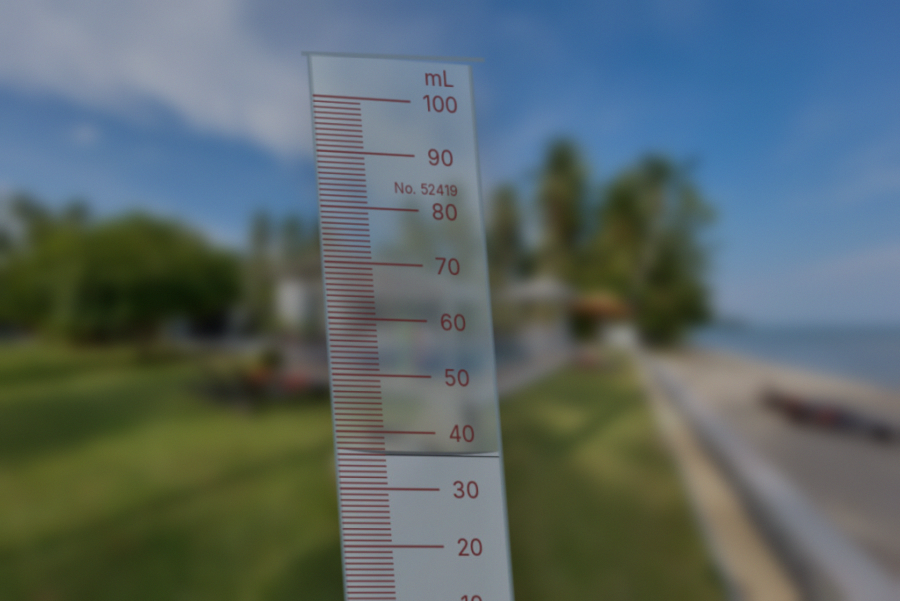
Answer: mL 36
